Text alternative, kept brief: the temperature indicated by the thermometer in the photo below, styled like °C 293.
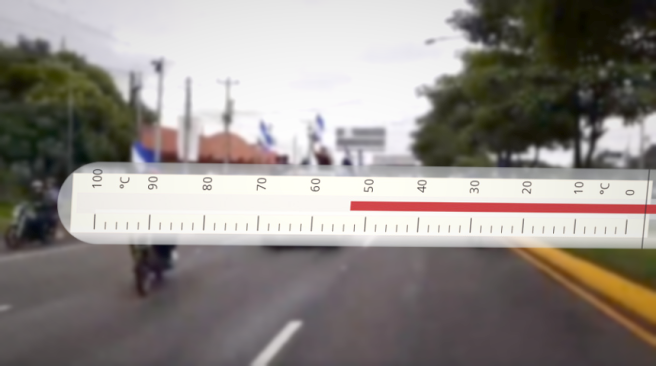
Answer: °C 53
